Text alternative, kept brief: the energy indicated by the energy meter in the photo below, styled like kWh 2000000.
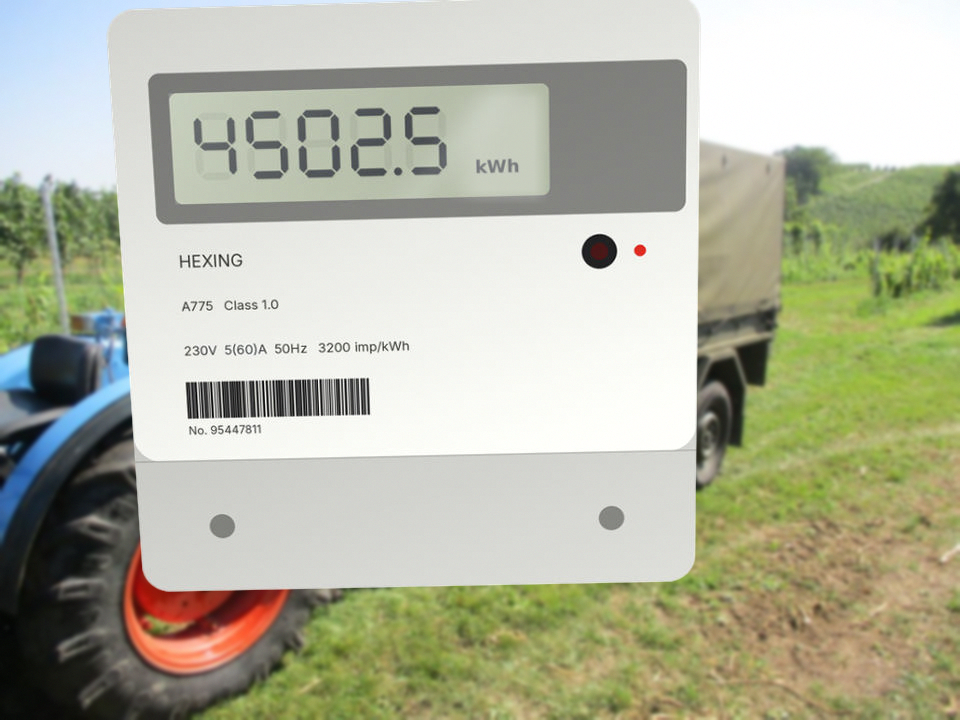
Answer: kWh 4502.5
